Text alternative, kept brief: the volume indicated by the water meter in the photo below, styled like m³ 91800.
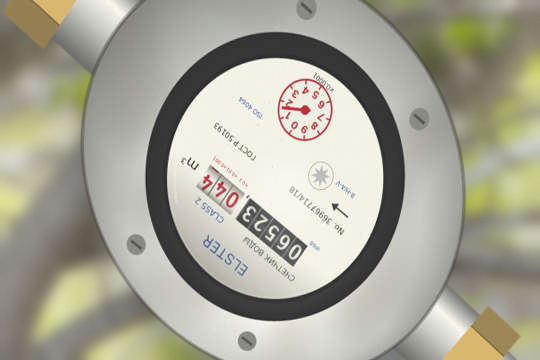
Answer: m³ 6523.0441
